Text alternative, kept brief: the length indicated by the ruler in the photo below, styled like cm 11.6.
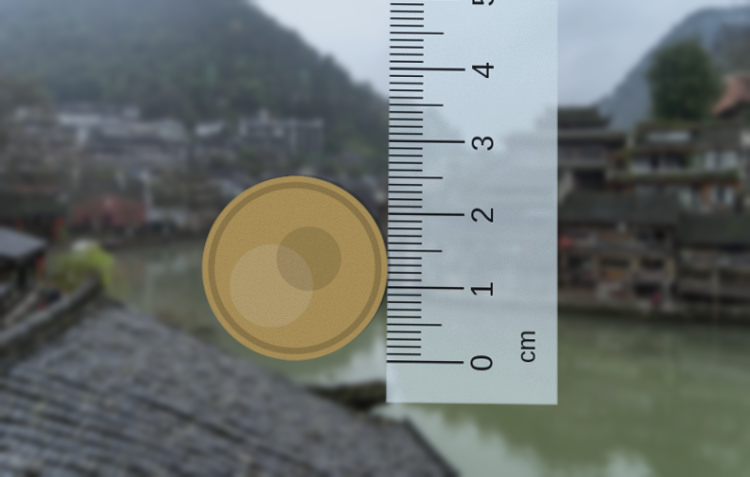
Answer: cm 2.5
